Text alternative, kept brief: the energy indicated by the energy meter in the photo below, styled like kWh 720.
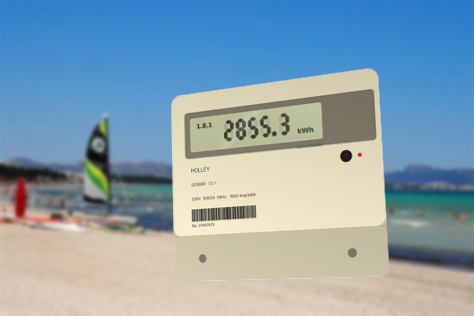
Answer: kWh 2855.3
